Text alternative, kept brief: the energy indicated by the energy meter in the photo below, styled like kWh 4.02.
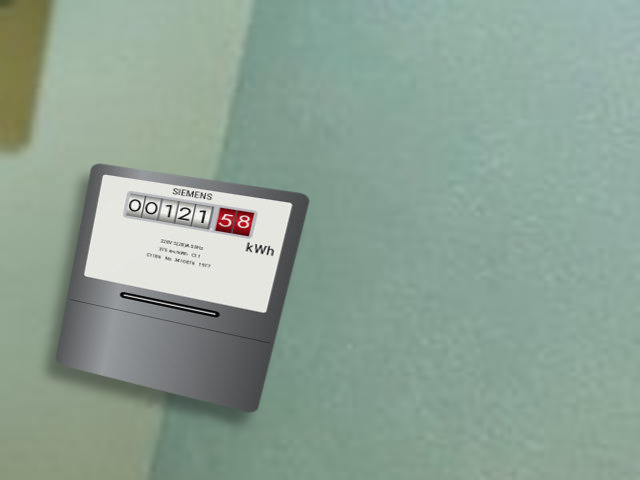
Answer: kWh 121.58
